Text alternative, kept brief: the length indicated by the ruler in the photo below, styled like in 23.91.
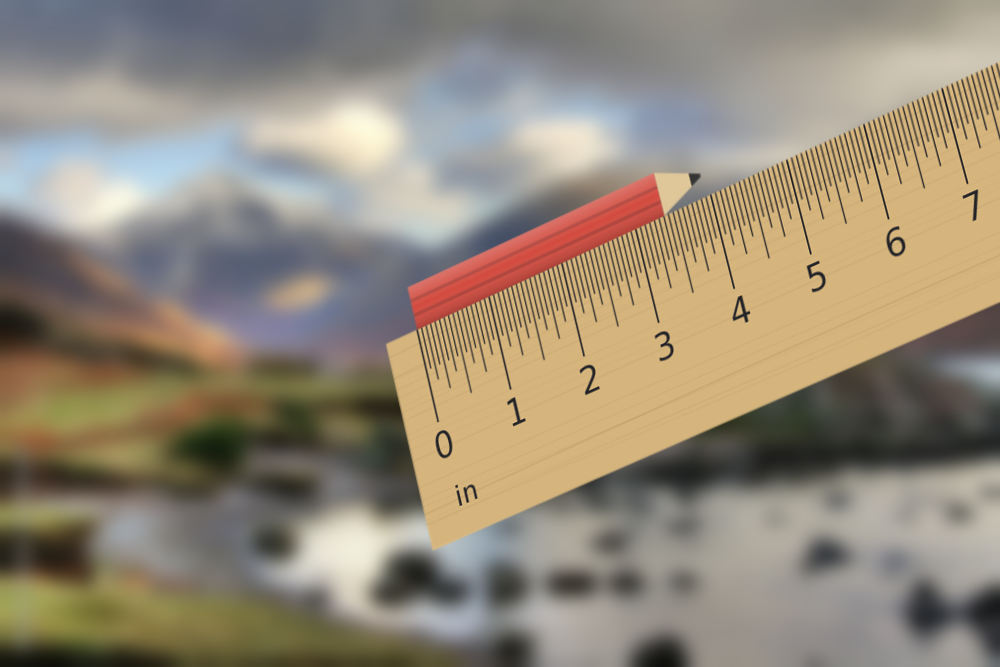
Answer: in 3.9375
